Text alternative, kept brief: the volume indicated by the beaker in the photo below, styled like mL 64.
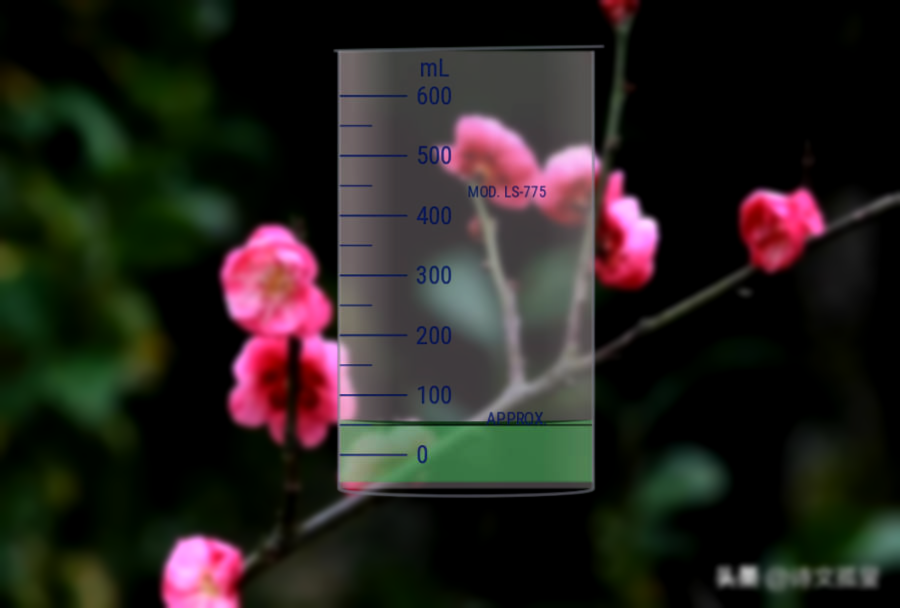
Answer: mL 50
